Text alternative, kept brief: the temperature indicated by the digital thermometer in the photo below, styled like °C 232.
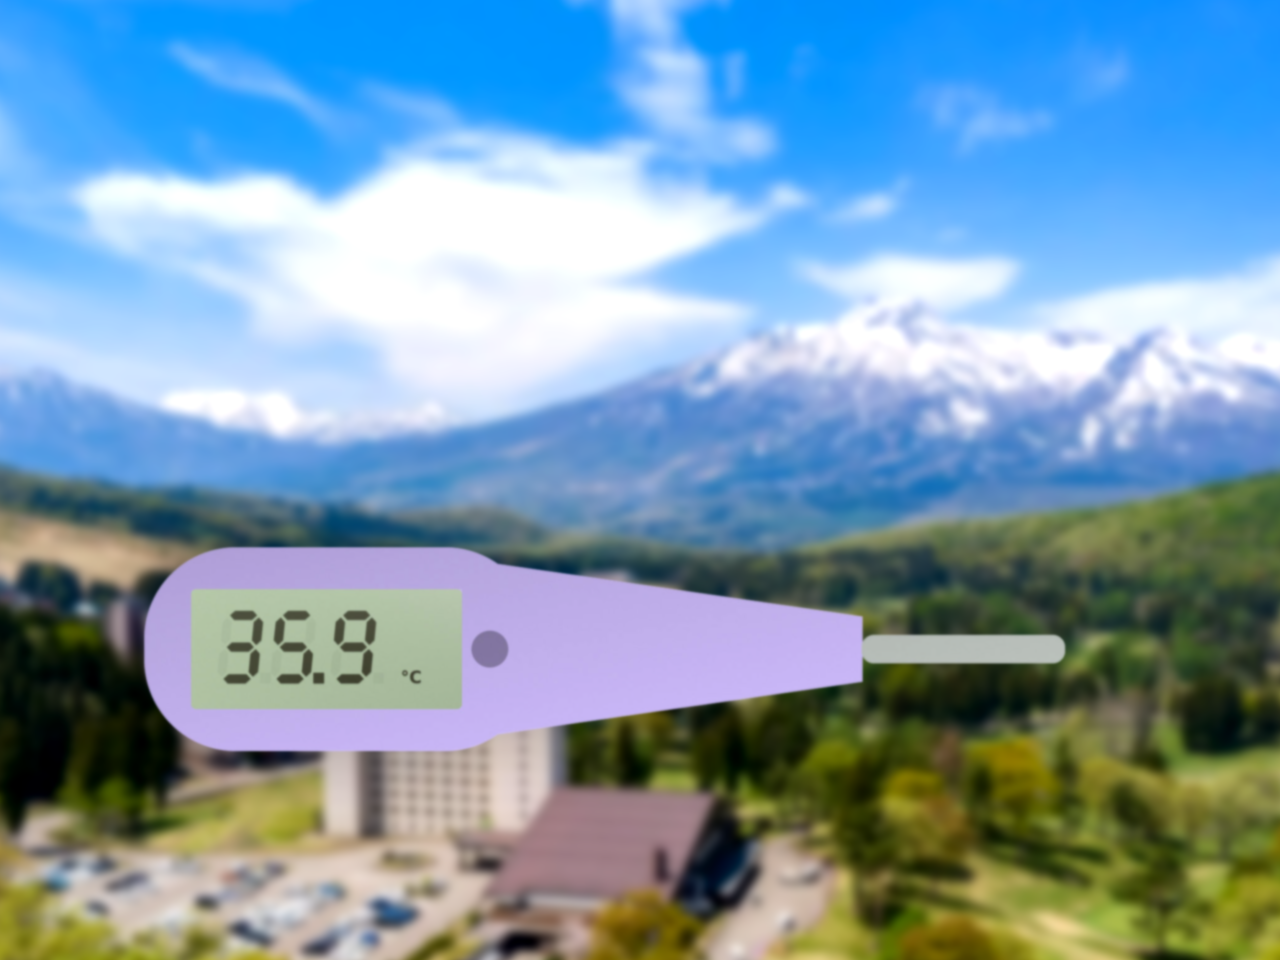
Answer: °C 35.9
